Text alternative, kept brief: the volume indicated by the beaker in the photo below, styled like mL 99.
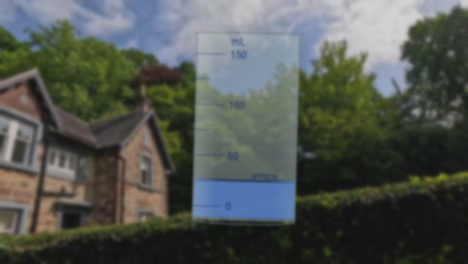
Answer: mL 25
